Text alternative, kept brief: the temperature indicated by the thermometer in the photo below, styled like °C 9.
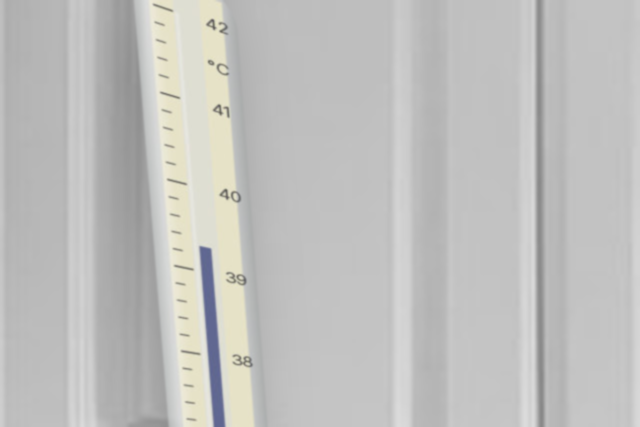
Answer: °C 39.3
